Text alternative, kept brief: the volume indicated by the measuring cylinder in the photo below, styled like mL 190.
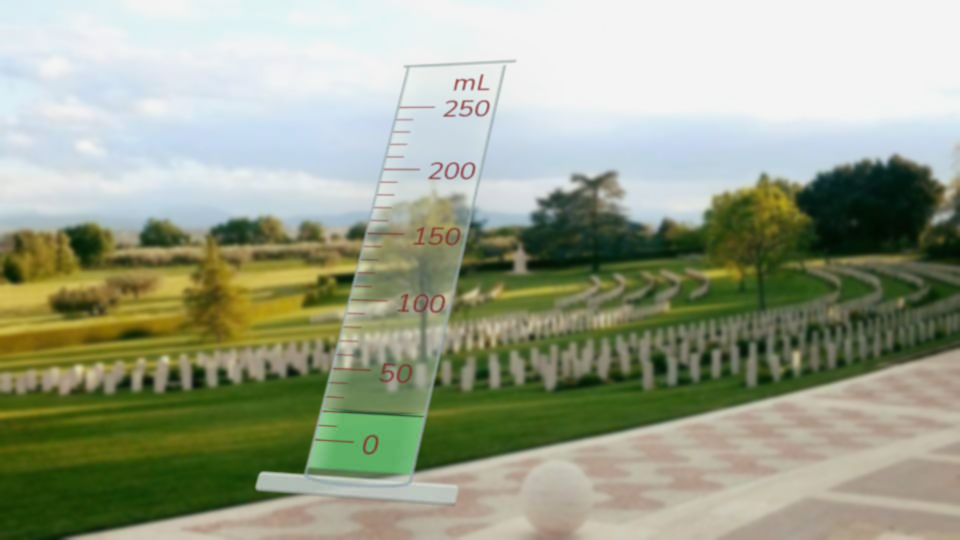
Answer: mL 20
